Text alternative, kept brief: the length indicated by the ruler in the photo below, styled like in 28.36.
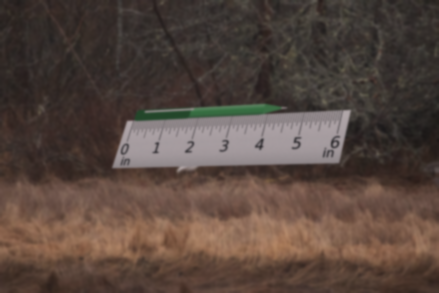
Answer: in 4.5
